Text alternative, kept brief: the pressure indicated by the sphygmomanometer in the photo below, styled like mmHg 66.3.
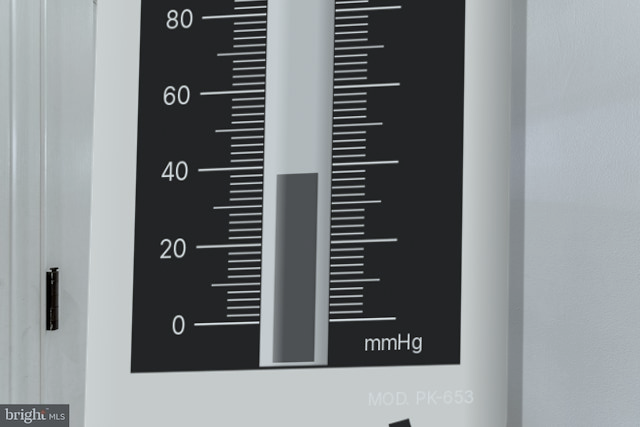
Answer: mmHg 38
